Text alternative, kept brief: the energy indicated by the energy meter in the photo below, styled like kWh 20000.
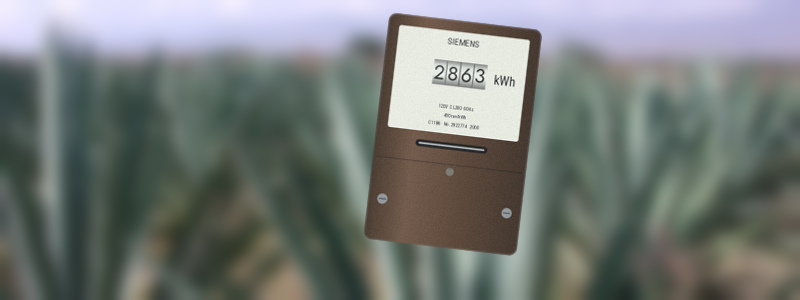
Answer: kWh 2863
